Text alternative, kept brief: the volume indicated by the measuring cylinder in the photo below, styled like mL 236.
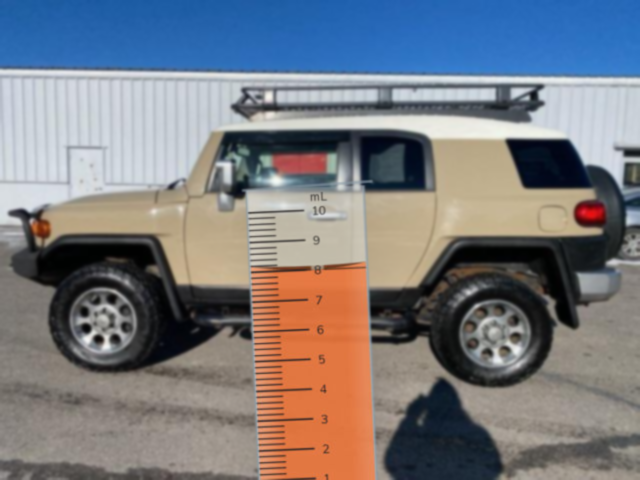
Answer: mL 8
